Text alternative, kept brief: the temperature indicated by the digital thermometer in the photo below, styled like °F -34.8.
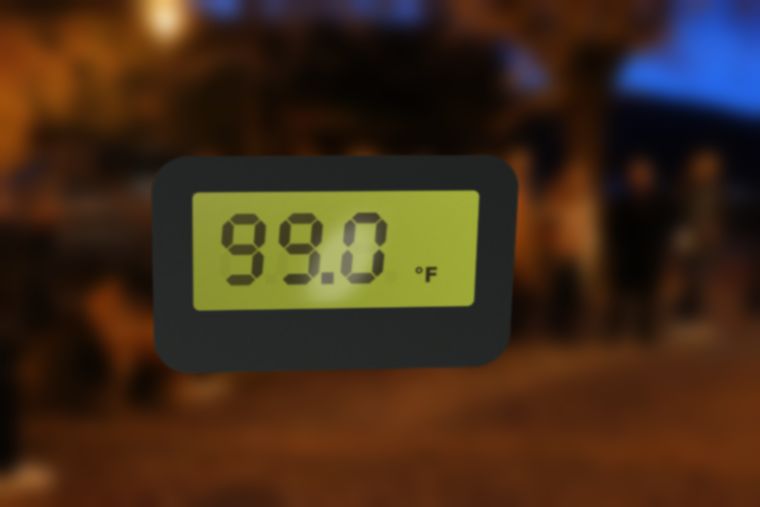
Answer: °F 99.0
